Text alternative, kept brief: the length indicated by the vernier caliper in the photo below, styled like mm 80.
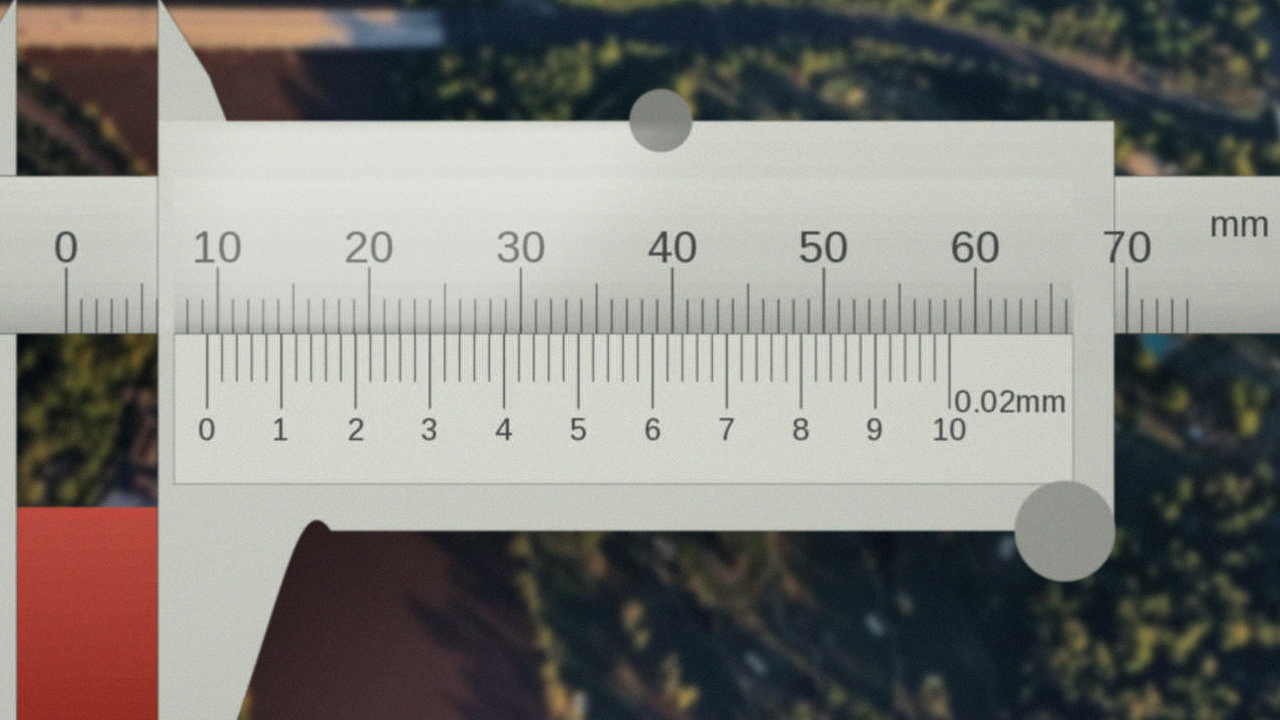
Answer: mm 9.3
